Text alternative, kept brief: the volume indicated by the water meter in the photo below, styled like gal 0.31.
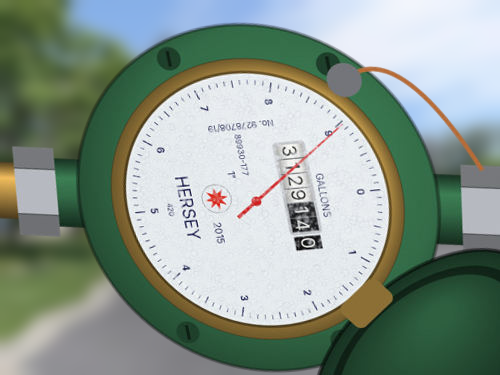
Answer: gal 3129139.0
